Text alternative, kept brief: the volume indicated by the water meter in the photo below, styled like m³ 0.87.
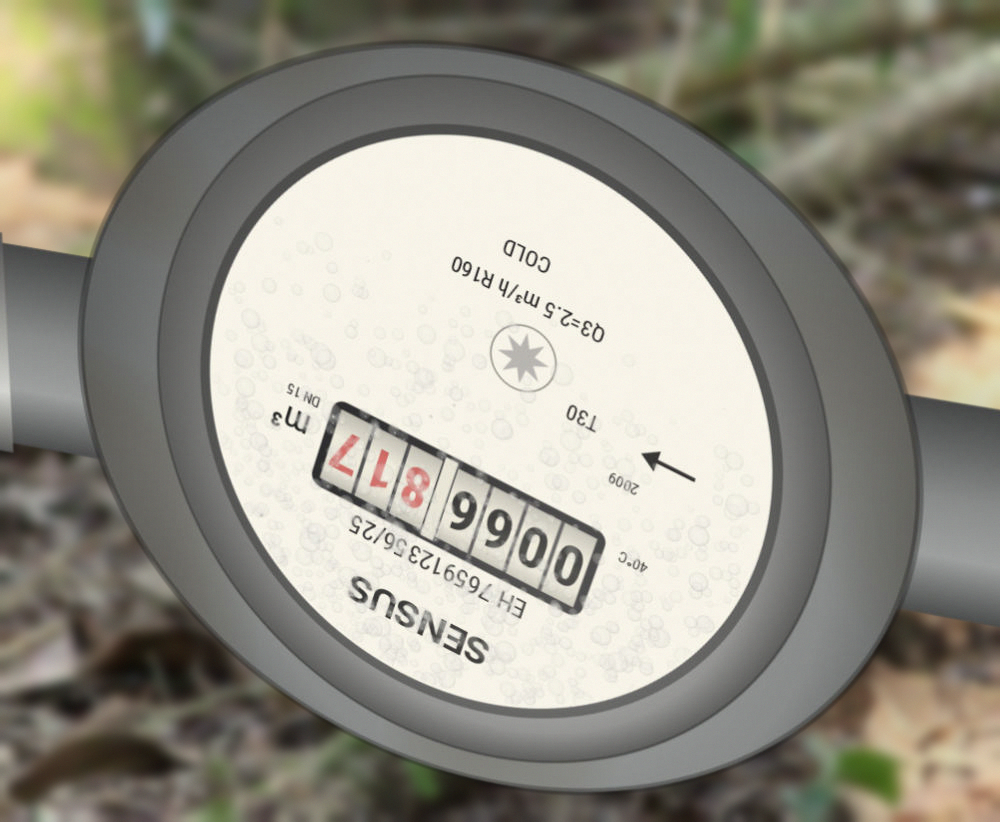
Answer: m³ 66.817
